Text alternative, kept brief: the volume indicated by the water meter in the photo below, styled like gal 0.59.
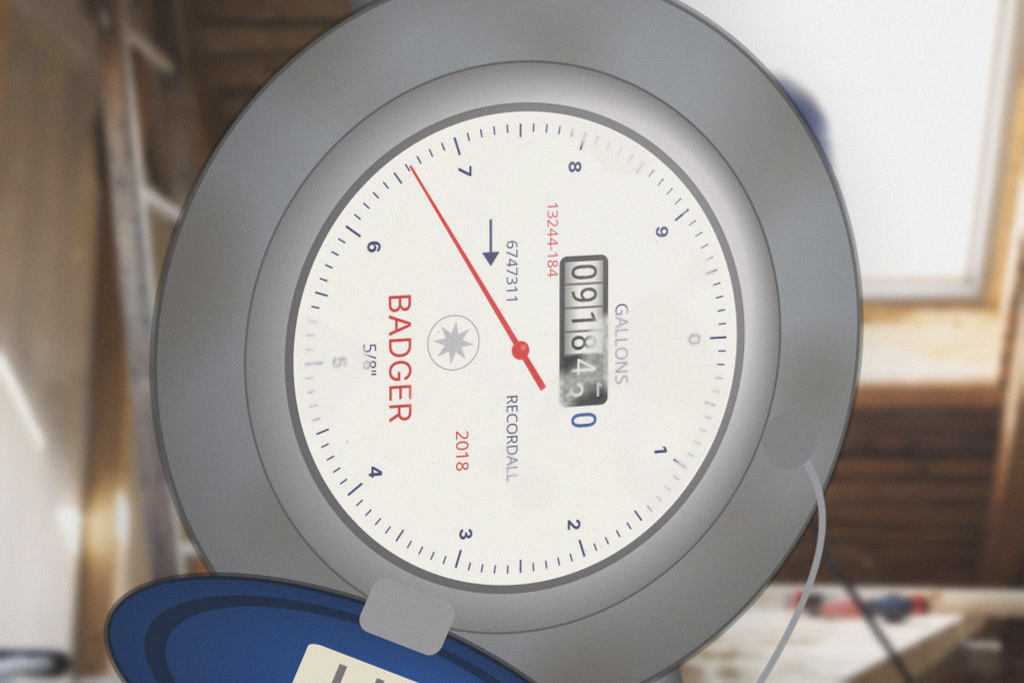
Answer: gal 918426.6
